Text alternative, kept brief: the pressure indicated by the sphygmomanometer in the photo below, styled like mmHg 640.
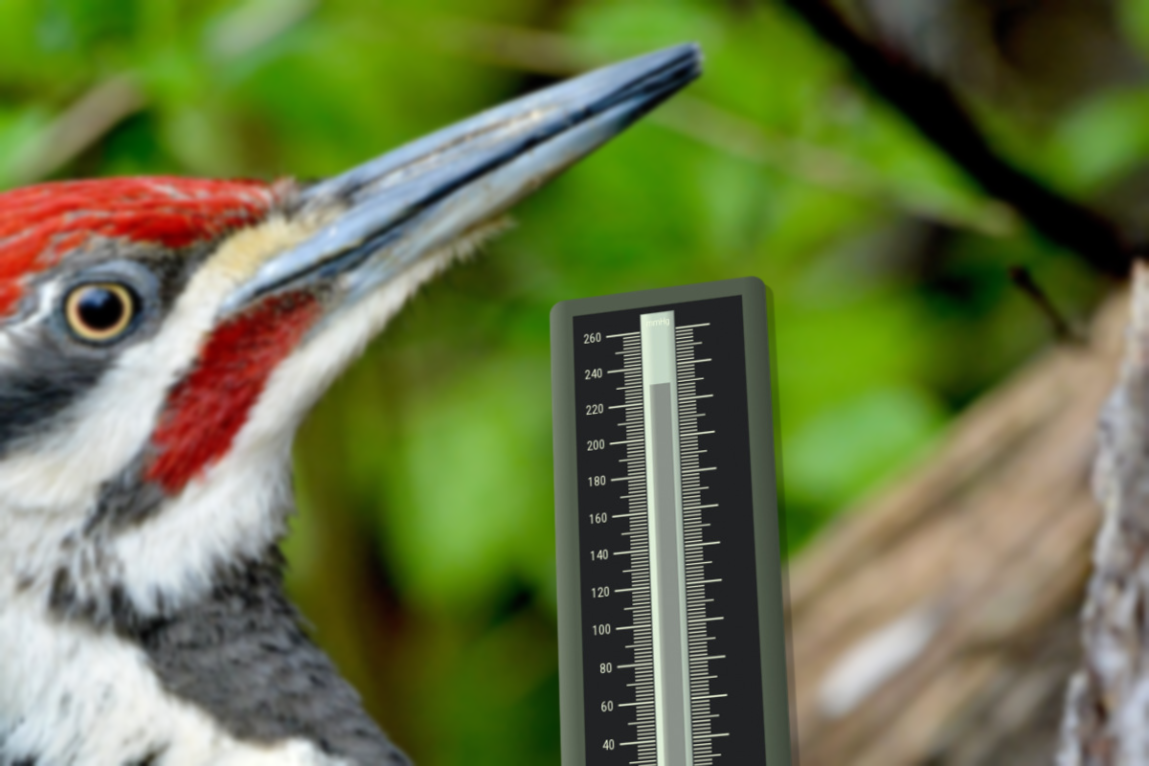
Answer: mmHg 230
